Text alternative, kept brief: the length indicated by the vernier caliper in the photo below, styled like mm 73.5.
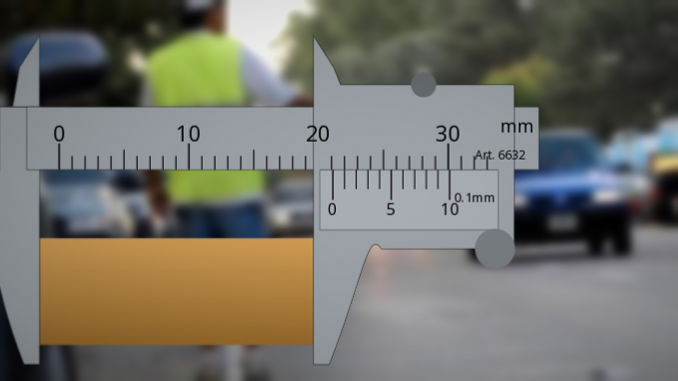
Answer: mm 21.1
